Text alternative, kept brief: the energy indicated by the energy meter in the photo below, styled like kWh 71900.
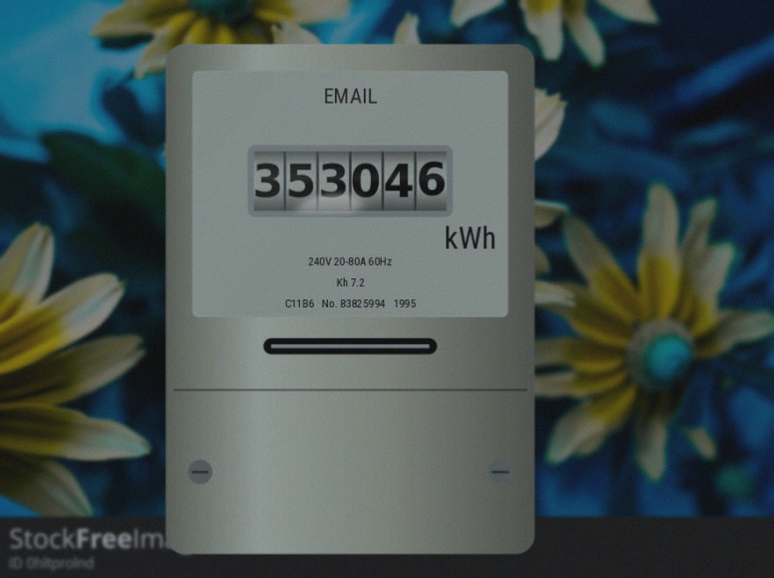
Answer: kWh 353046
